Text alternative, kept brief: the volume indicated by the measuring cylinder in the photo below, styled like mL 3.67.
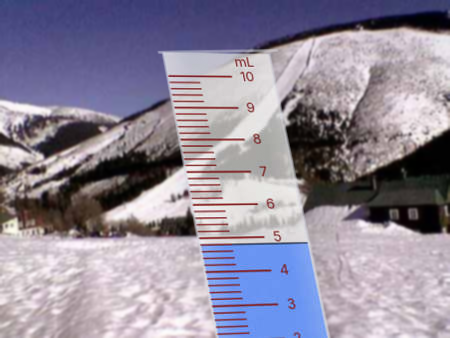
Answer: mL 4.8
